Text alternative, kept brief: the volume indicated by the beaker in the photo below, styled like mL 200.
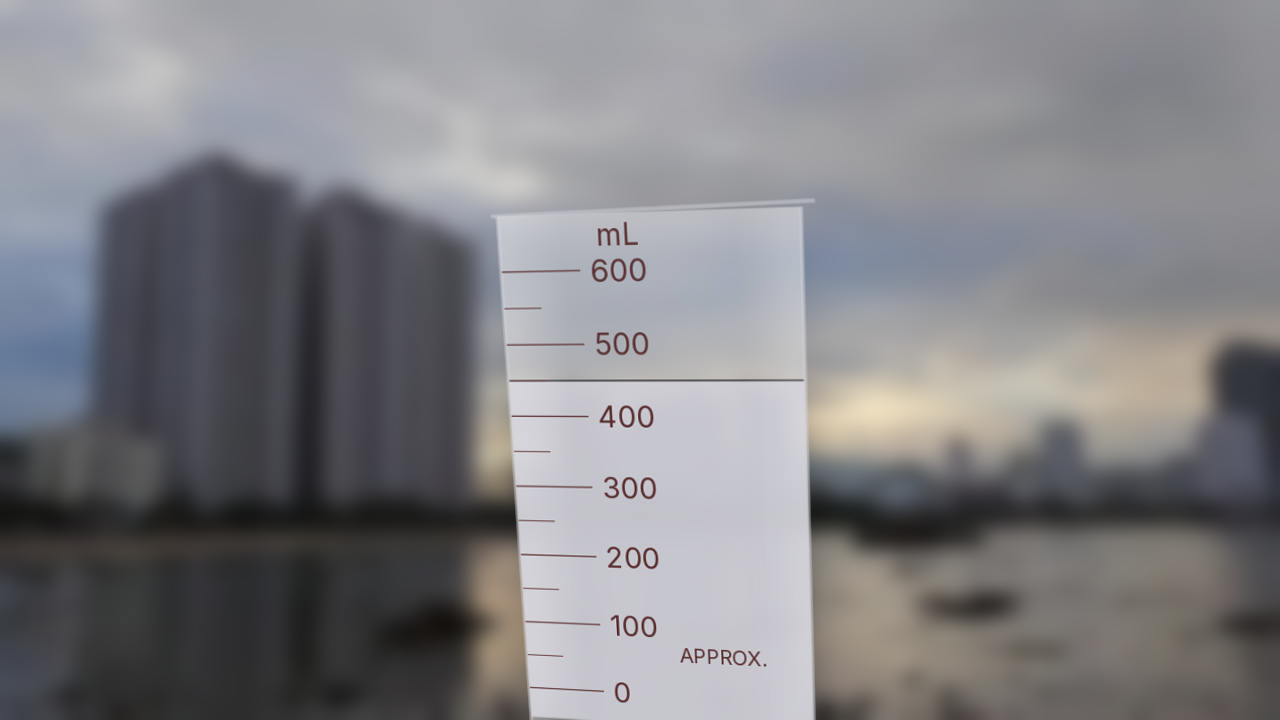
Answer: mL 450
